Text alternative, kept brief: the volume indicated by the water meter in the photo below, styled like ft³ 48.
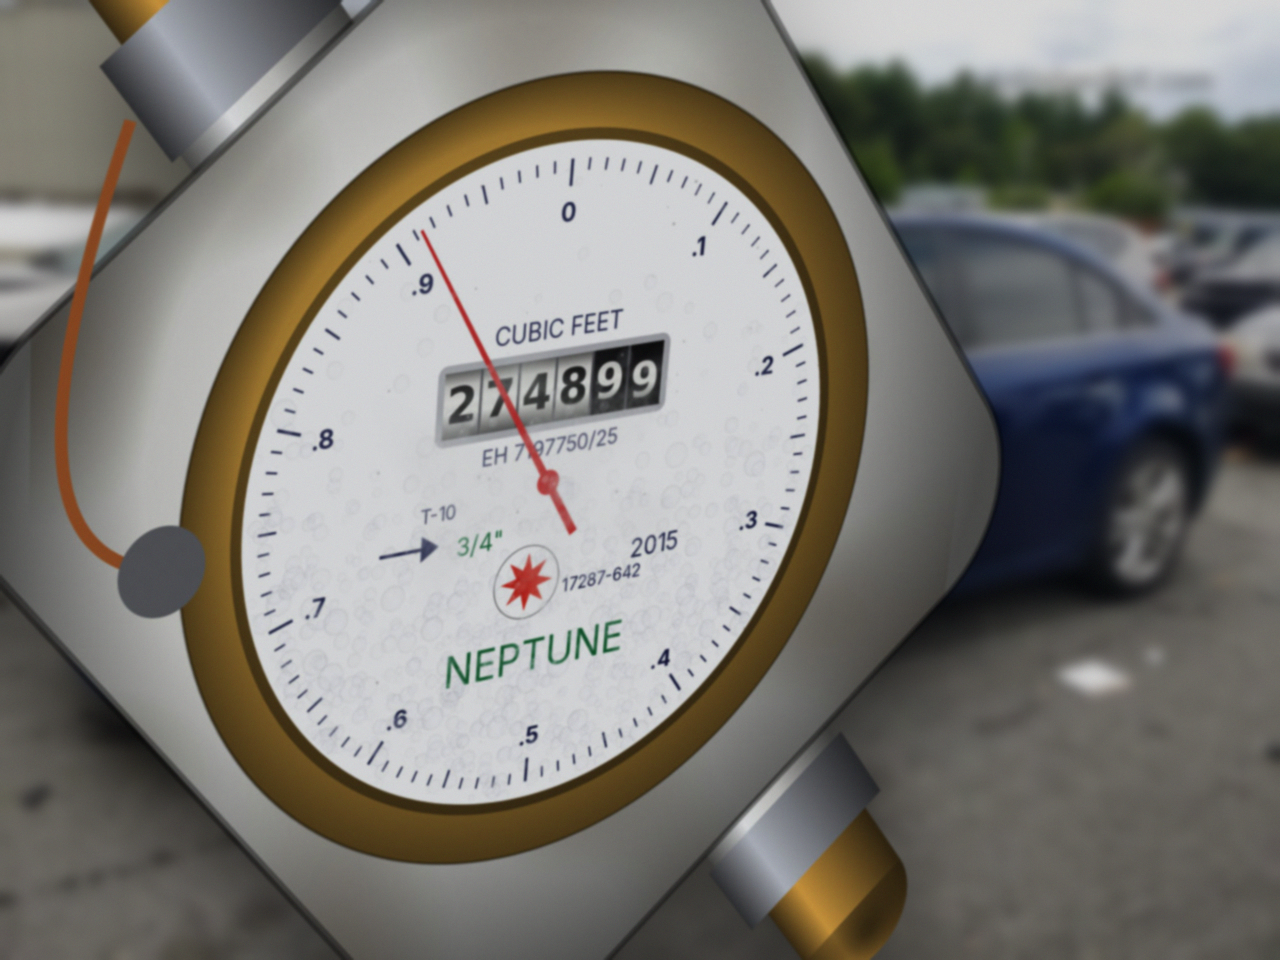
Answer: ft³ 274898.91
